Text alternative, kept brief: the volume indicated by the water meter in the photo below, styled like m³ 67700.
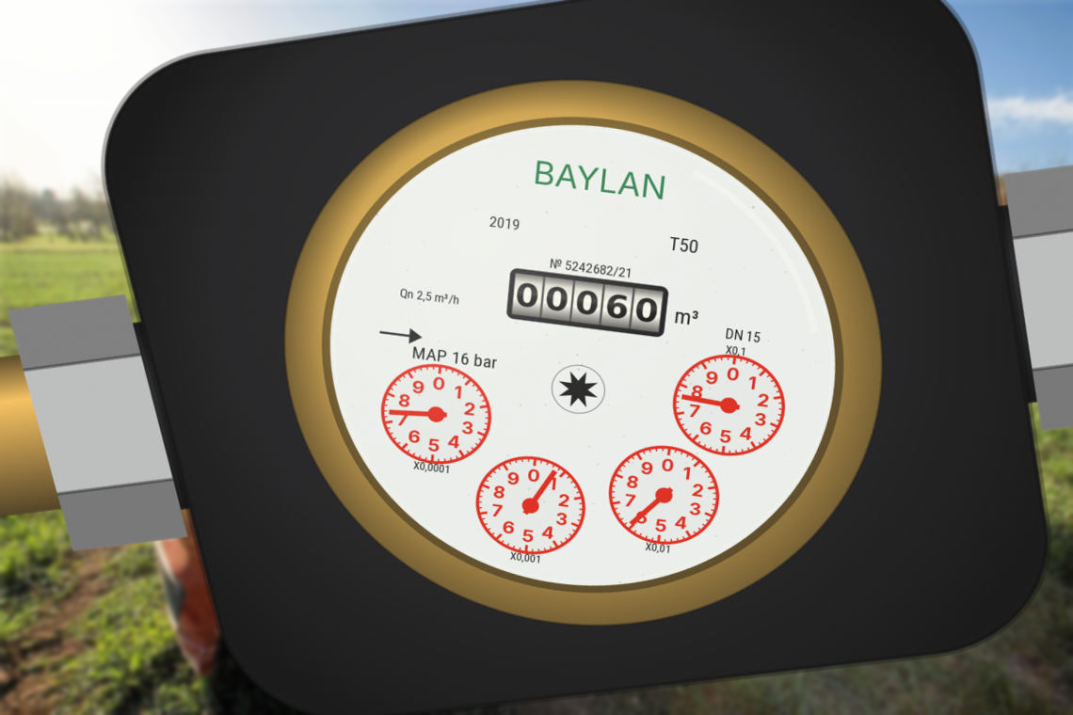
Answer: m³ 60.7607
